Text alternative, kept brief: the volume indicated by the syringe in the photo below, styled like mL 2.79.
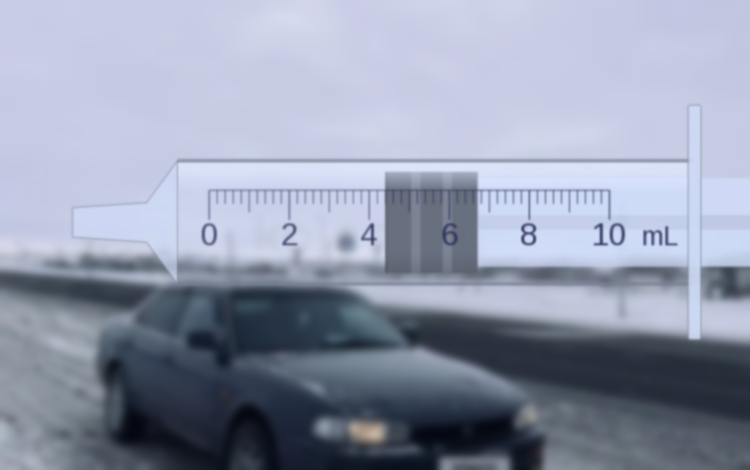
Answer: mL 4.4
